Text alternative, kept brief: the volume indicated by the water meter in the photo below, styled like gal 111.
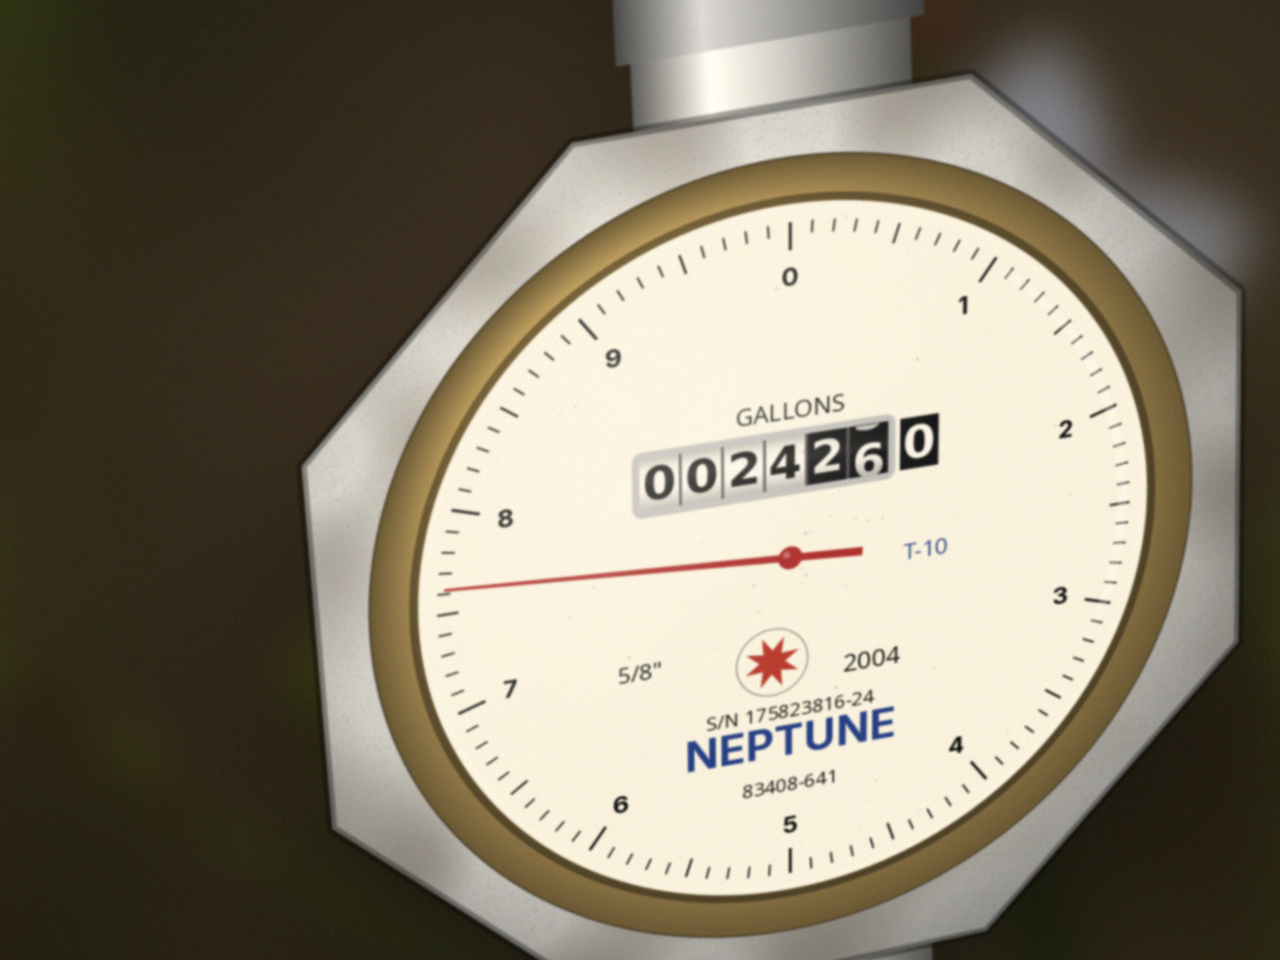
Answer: gal 24257.6
